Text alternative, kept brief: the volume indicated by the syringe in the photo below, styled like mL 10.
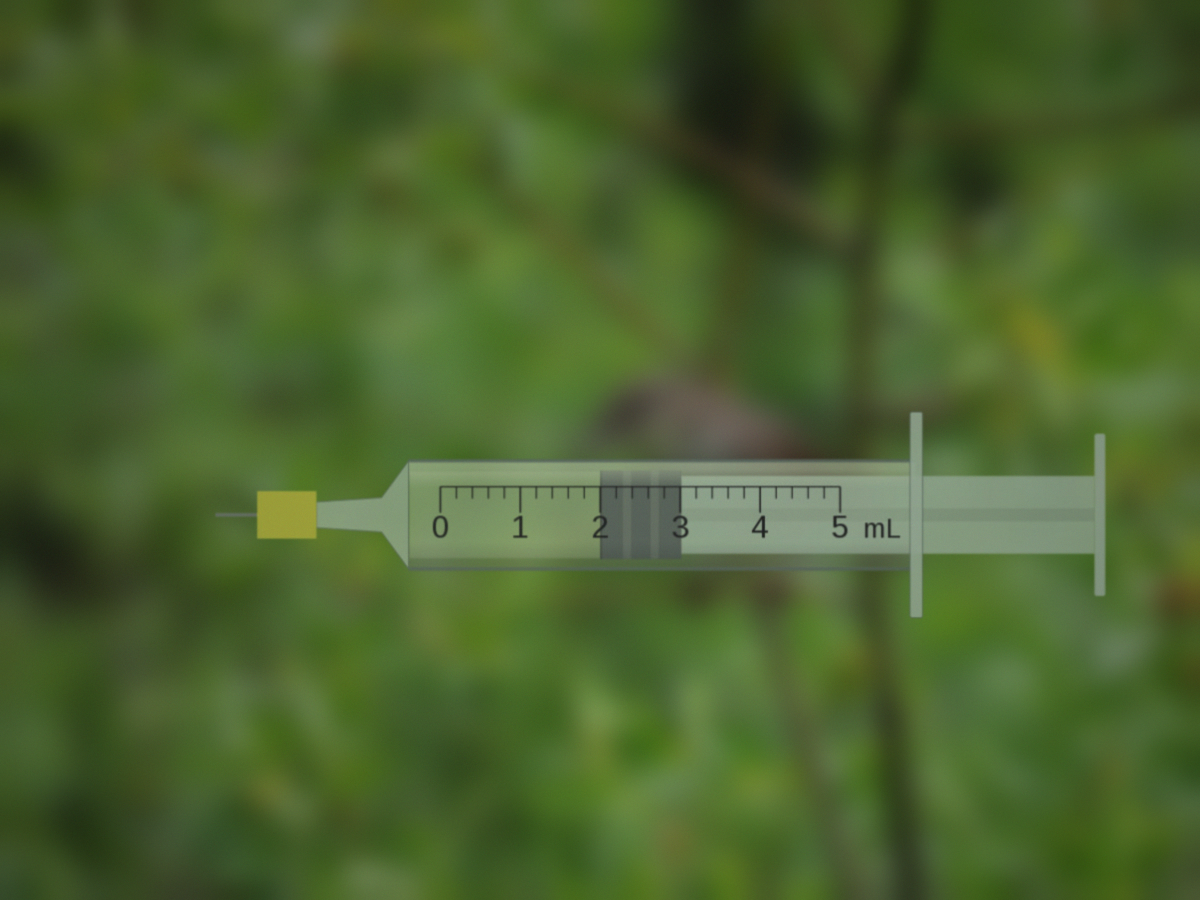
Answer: mL 2
